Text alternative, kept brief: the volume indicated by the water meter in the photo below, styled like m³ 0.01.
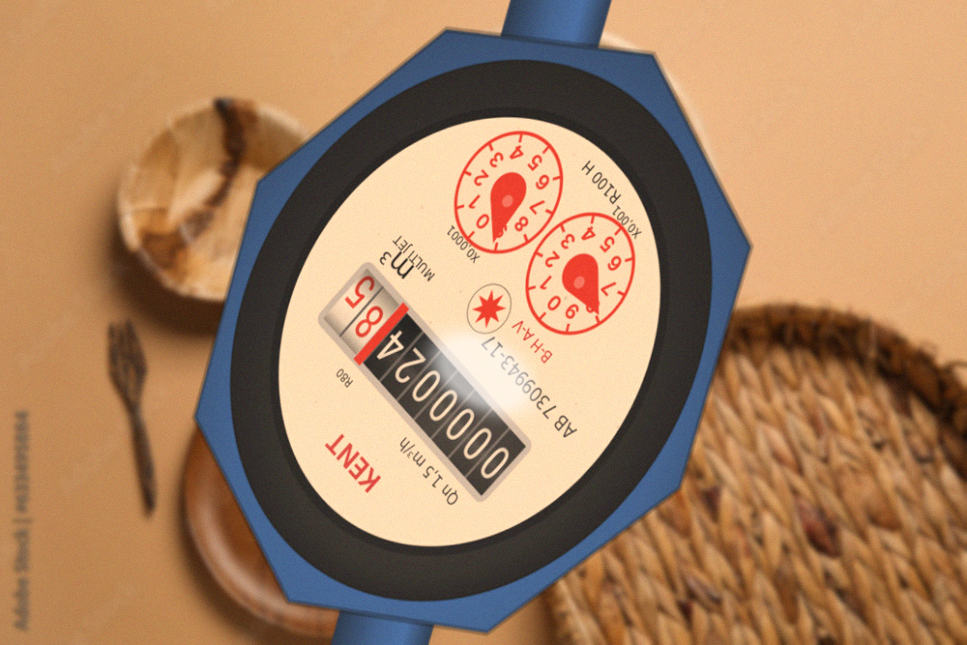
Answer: m³ 24.8479
